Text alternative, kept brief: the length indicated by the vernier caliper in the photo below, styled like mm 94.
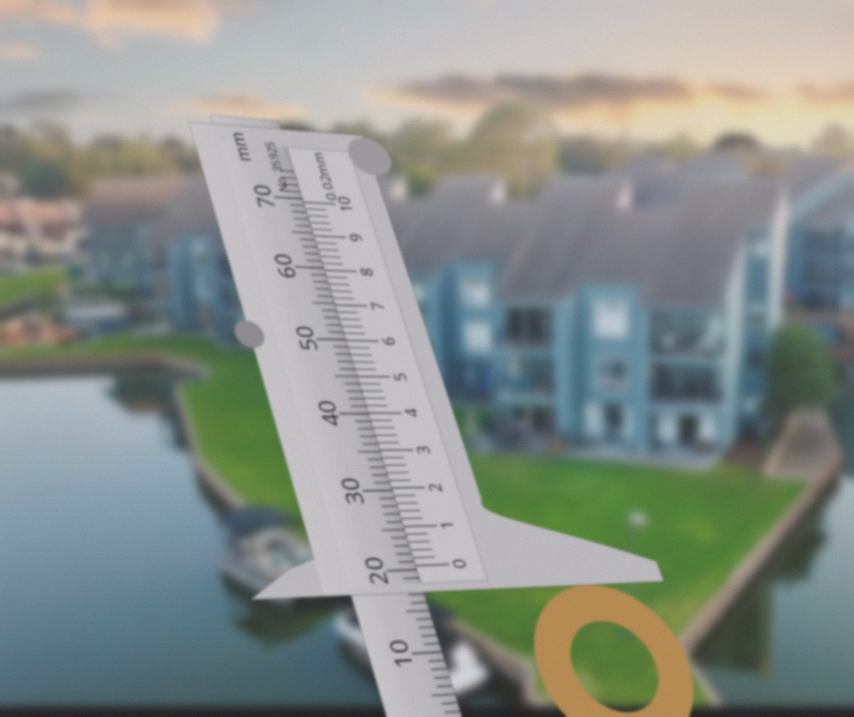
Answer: mm 20.5
